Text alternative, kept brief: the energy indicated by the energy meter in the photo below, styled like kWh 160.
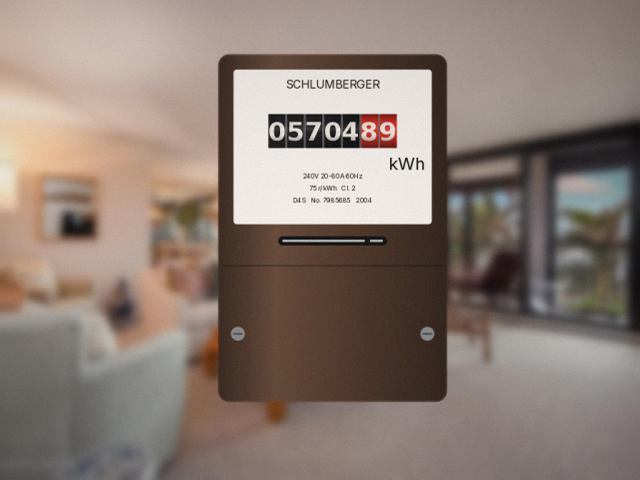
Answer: kWh 5704.89
